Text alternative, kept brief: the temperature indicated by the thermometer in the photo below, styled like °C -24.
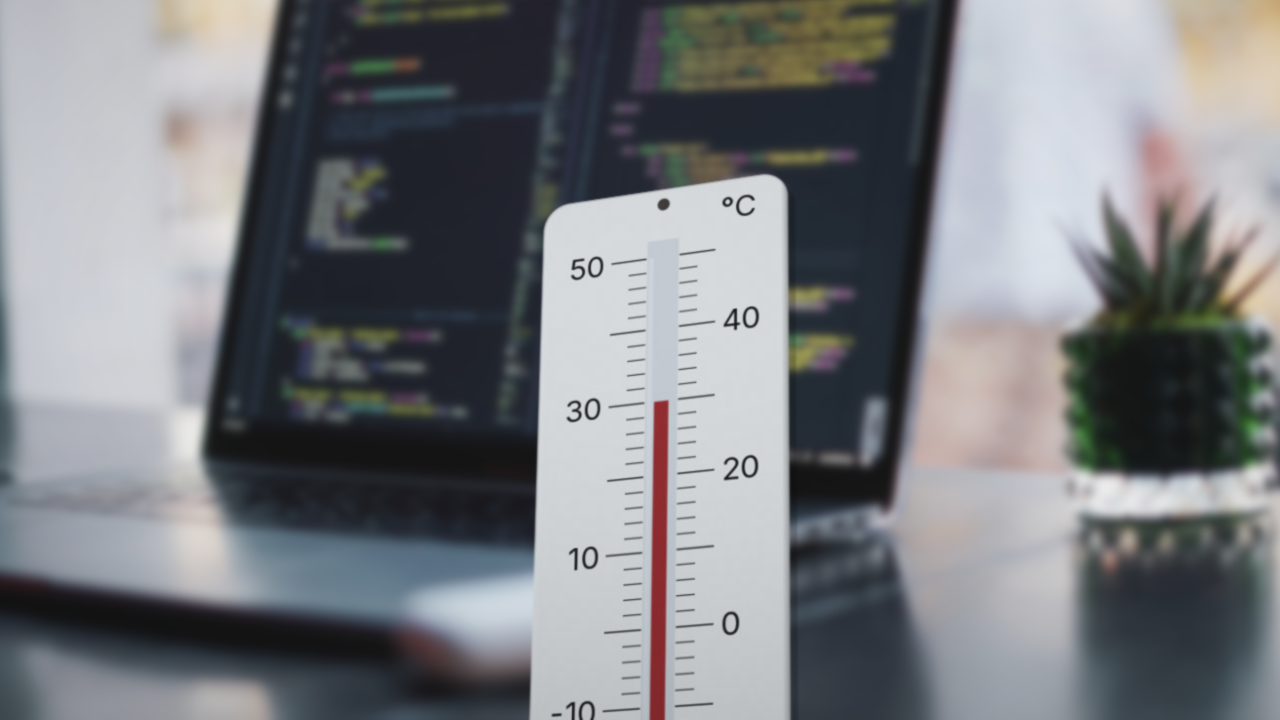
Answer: °C 30
